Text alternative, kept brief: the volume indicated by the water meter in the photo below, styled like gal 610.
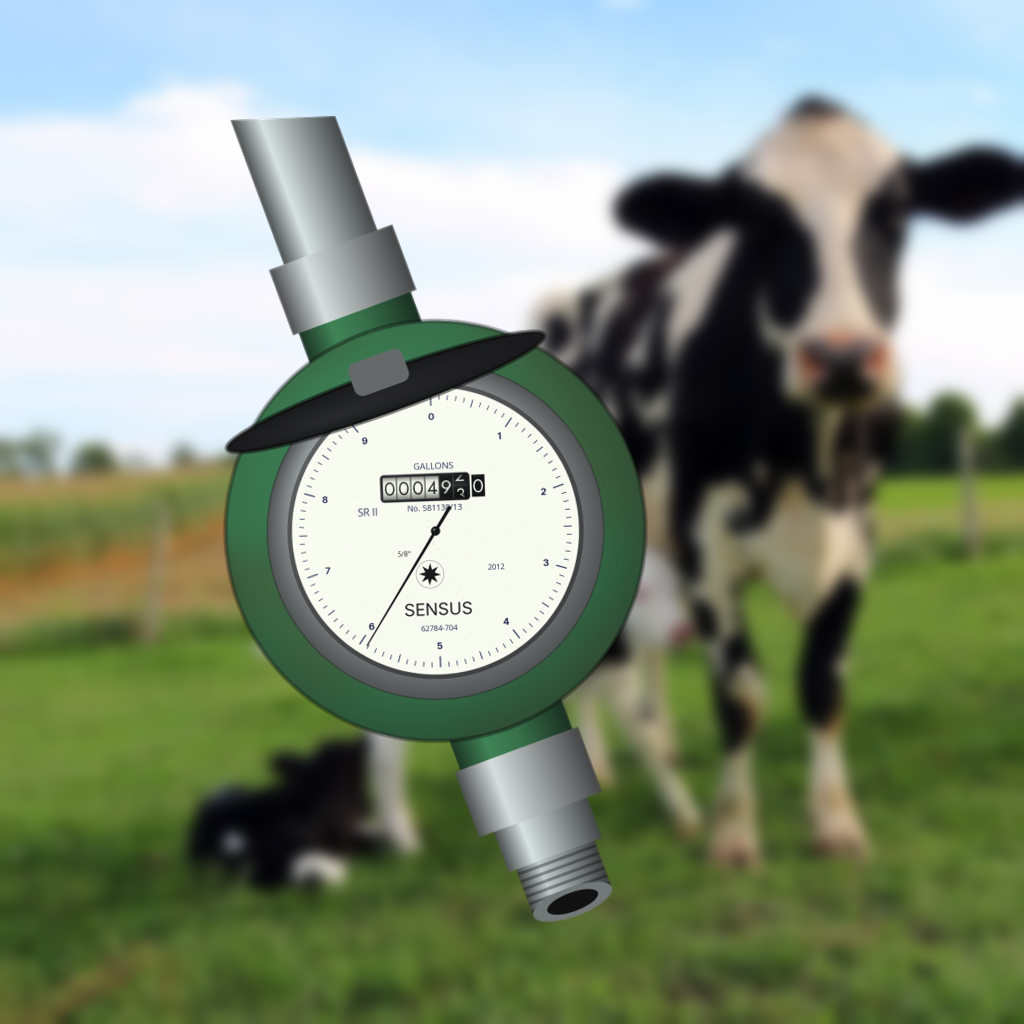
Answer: gal 4925.9
